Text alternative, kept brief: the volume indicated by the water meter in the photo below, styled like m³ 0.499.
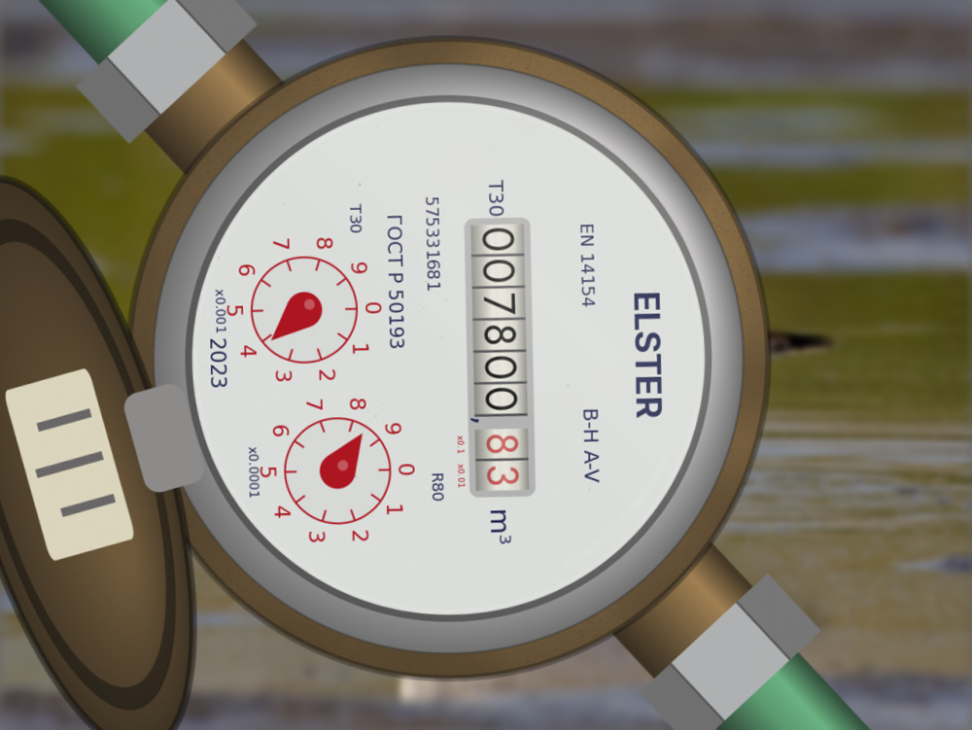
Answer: m³ 7800.8338
